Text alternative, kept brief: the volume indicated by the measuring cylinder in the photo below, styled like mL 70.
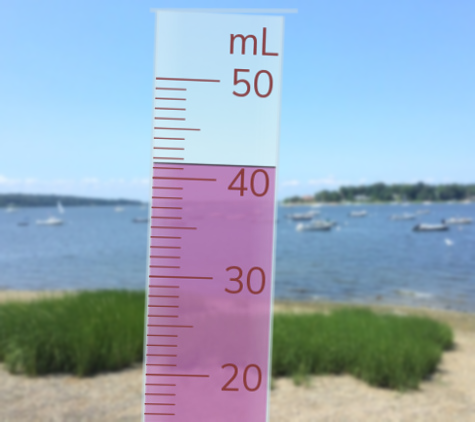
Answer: mL 41.5
